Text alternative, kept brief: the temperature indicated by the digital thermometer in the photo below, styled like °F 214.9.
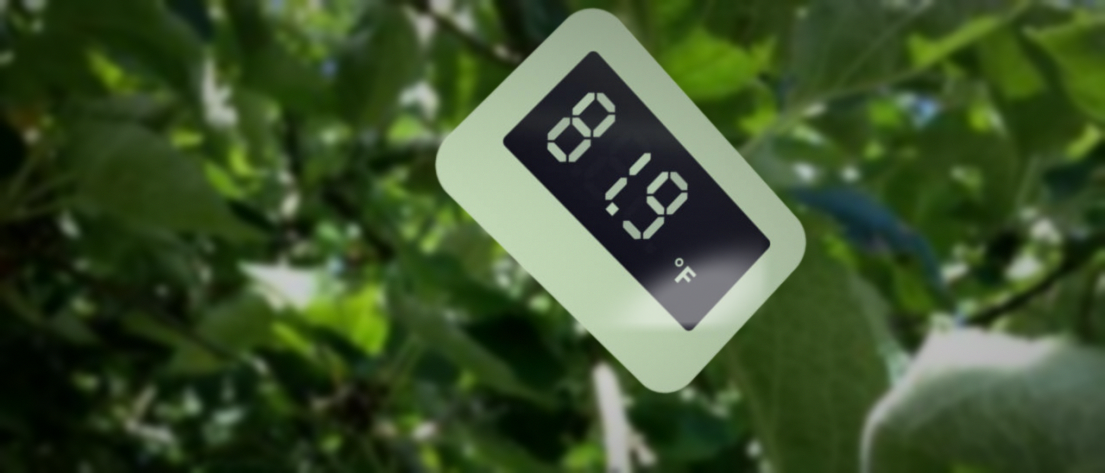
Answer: °F 81.9
